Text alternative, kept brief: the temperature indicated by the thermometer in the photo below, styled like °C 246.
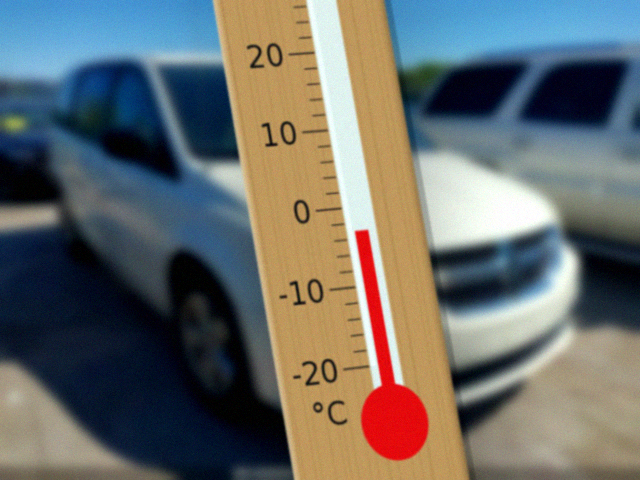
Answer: °C -3
